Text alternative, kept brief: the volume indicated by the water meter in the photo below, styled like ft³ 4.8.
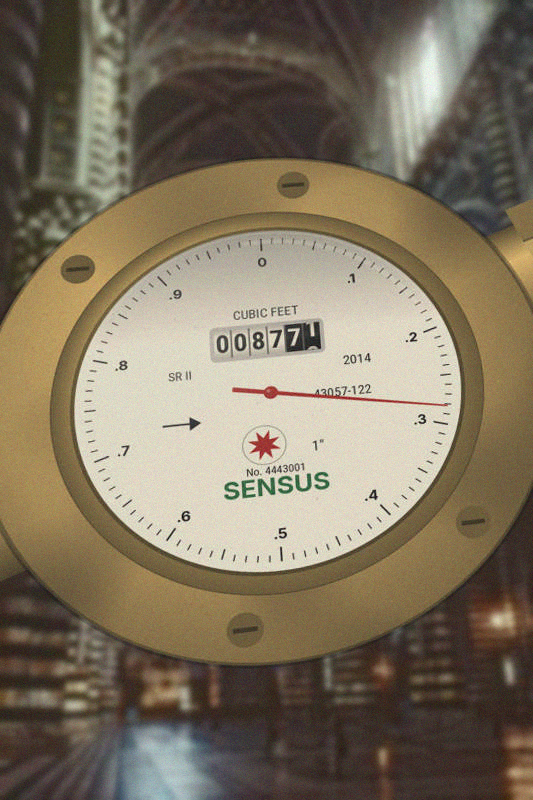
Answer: ft³ 8771.28
